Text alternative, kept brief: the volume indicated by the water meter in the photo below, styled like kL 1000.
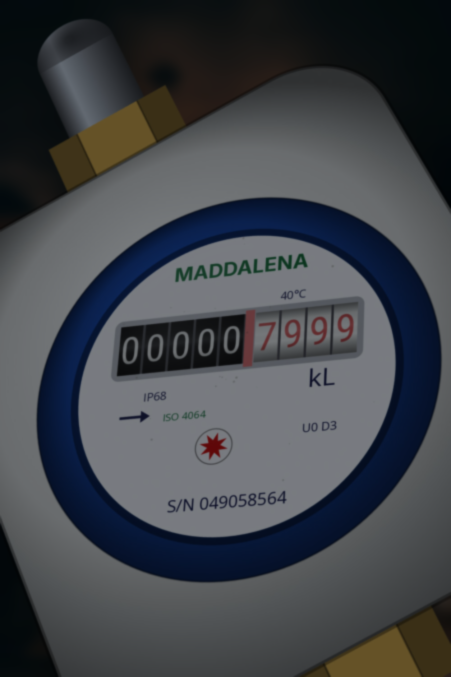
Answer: kL 0.7999
